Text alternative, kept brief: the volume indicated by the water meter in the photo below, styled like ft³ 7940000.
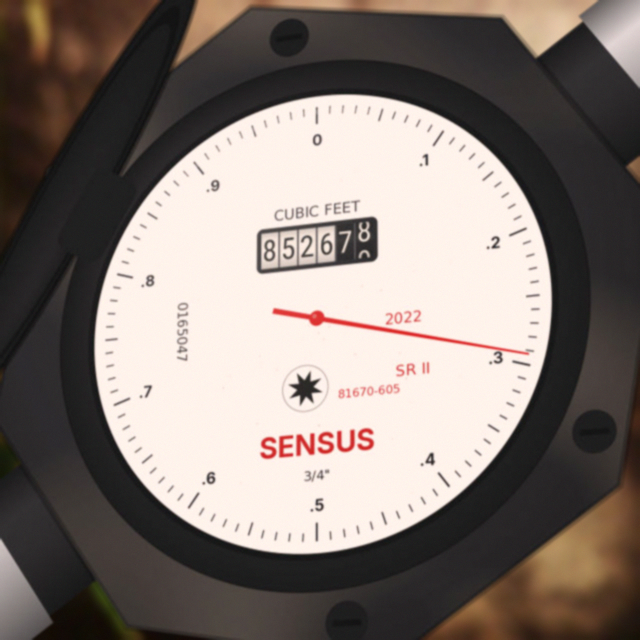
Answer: ft³ 852678.29
